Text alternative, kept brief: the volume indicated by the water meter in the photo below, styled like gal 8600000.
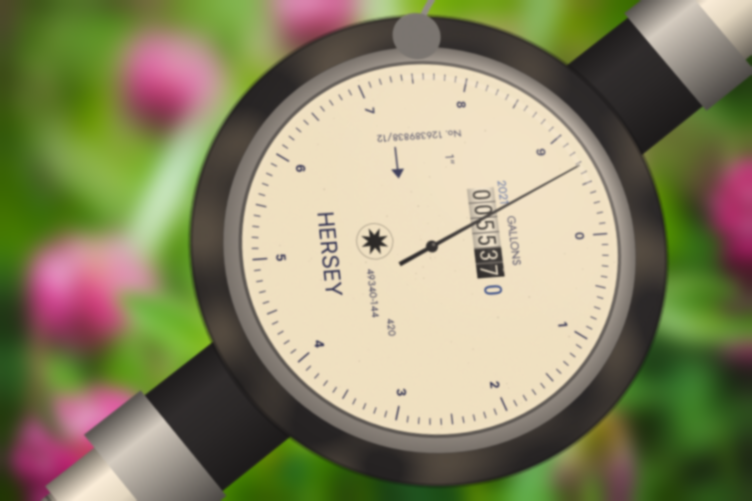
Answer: gal 55369.3
